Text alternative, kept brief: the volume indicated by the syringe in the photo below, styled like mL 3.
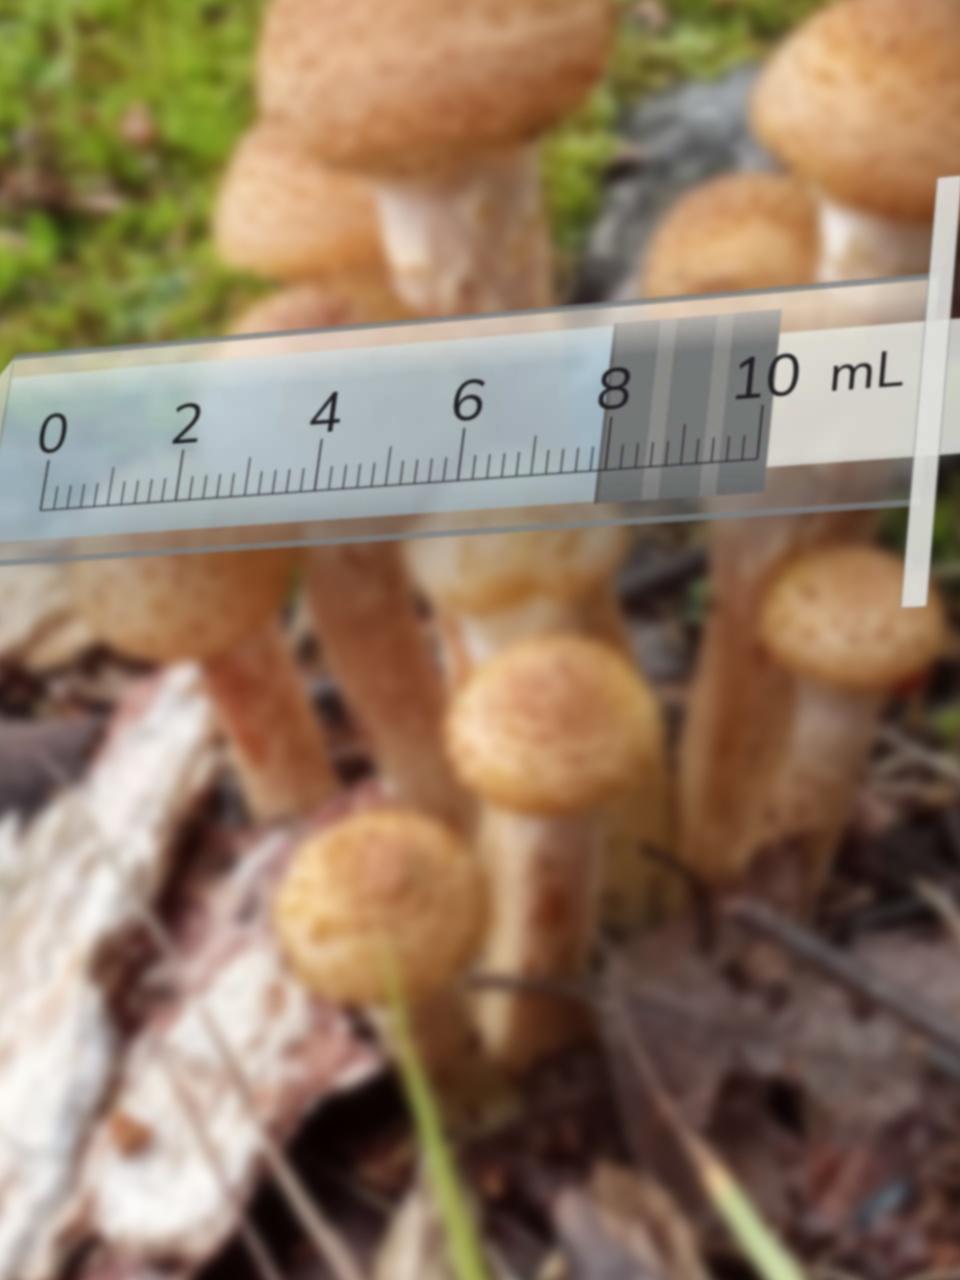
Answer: mL 7.9
